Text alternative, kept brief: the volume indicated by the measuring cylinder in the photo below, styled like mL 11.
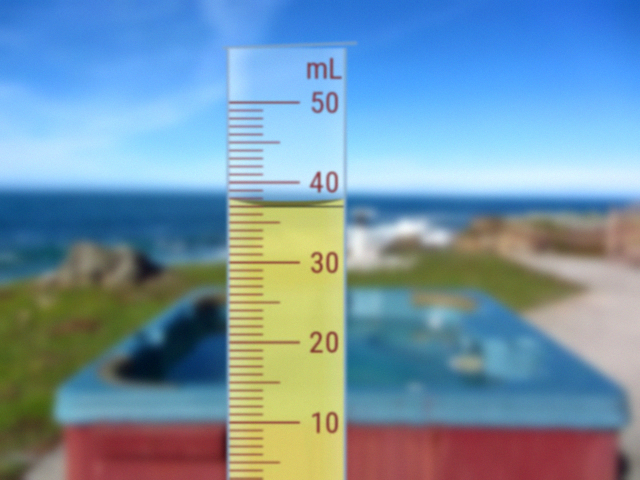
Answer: mL 37
